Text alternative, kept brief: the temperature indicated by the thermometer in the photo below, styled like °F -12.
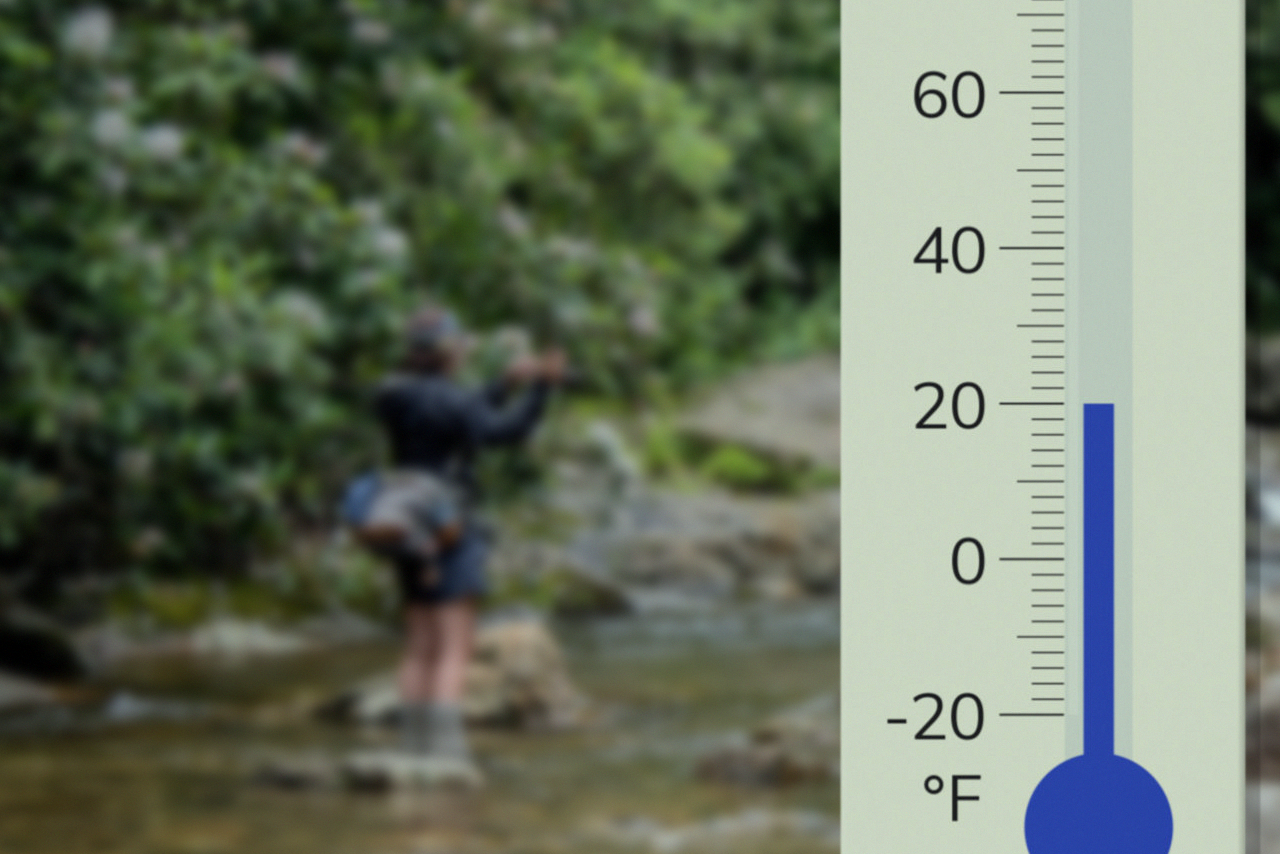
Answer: °F 20
